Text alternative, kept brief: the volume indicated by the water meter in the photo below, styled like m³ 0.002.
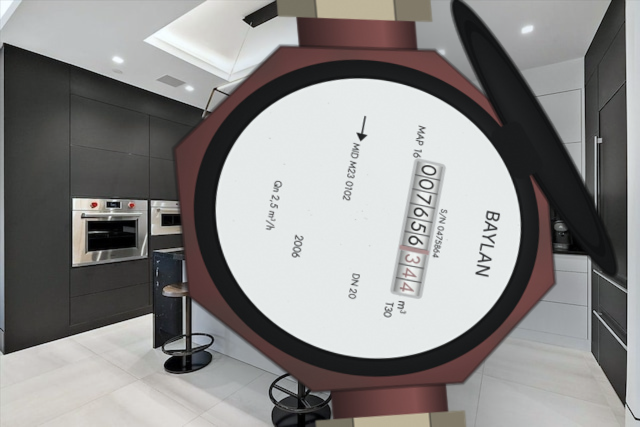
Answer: m³ 7656.344
